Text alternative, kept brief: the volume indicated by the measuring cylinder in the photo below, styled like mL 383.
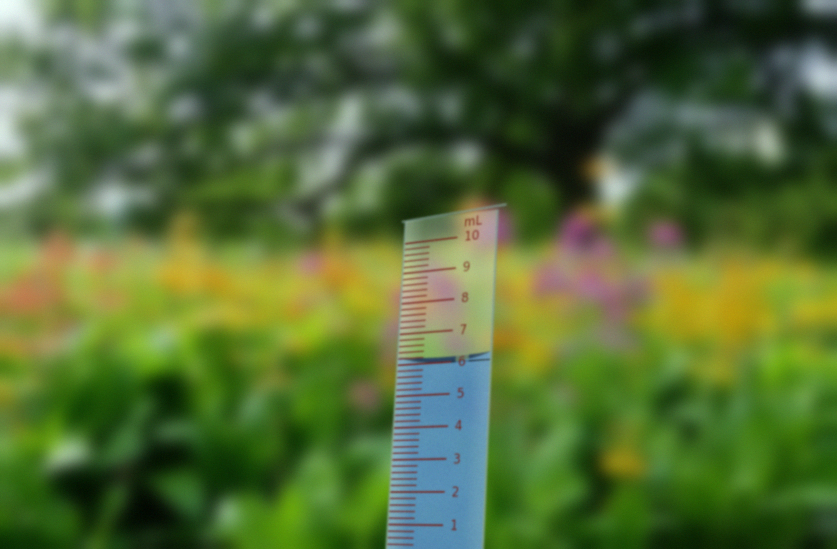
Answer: mL 6
